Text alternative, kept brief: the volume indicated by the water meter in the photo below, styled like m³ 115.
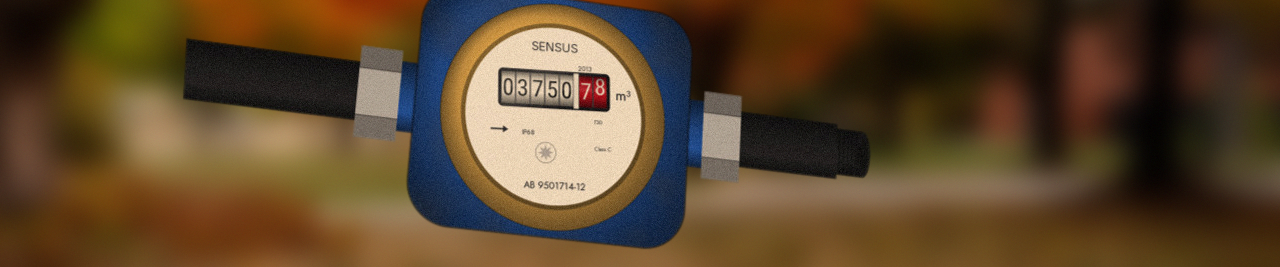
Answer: m³ 3750.78
